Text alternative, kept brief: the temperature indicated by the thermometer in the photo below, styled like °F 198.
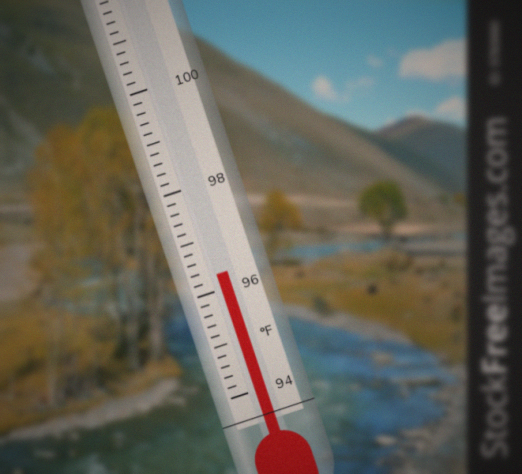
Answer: °F 96.3
